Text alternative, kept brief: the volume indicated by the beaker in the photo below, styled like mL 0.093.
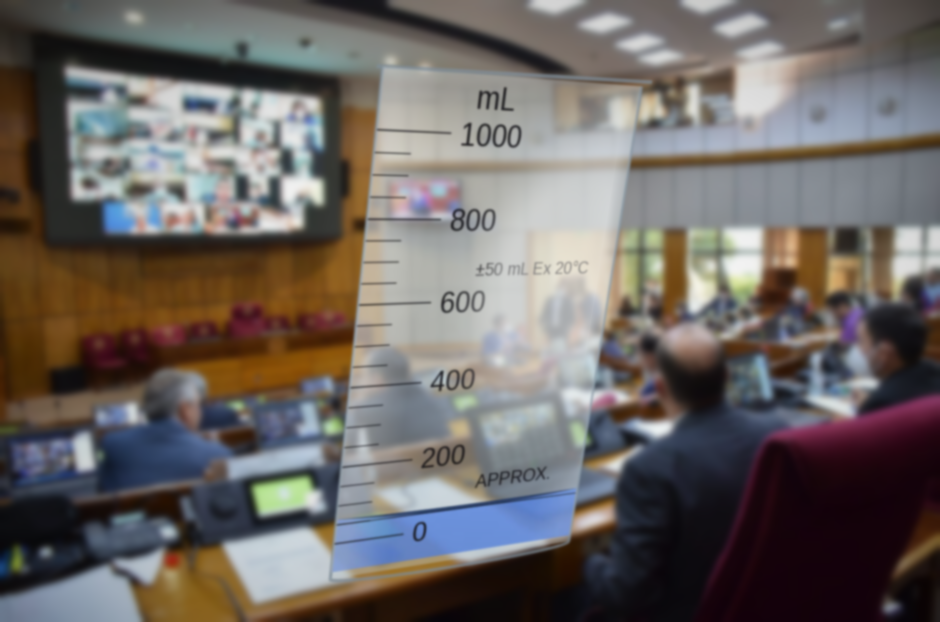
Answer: mL 50
